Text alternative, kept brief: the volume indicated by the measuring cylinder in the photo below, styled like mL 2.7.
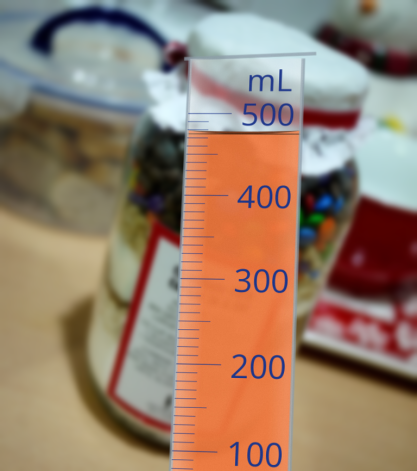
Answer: mL 475
